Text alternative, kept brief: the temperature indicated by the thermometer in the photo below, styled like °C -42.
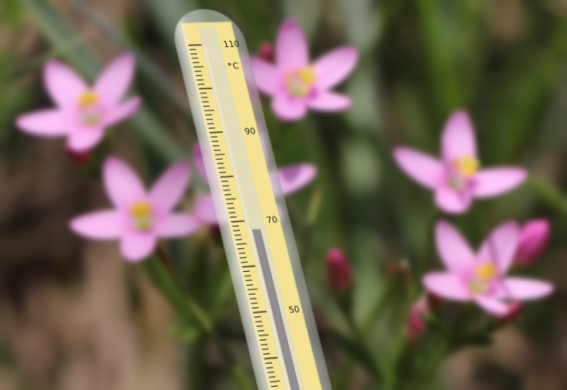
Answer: °C 68
